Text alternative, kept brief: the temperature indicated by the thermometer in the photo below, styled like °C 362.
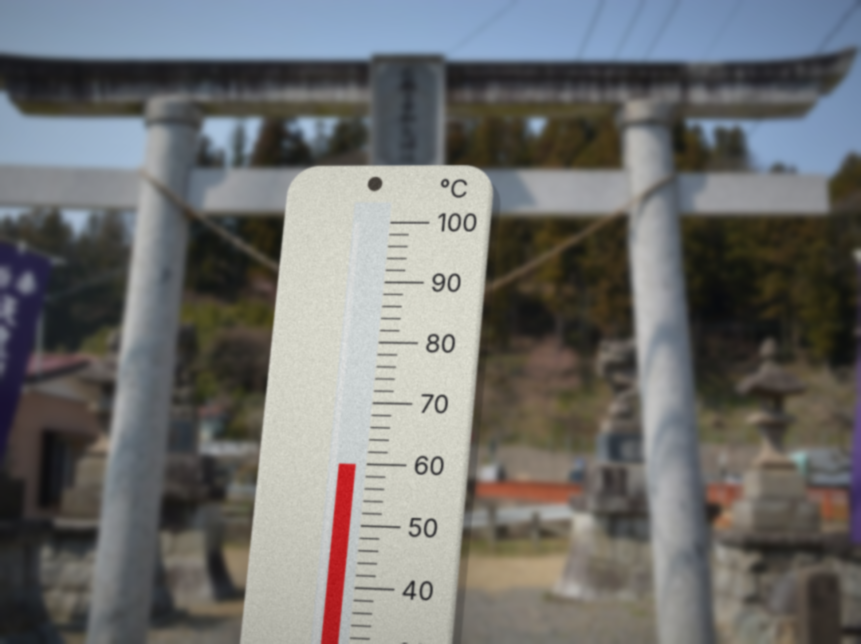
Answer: °C 60
